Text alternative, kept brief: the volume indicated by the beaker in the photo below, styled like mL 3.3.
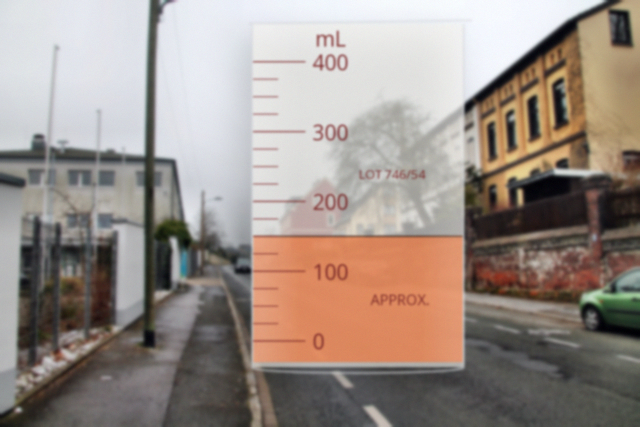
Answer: mL 150
